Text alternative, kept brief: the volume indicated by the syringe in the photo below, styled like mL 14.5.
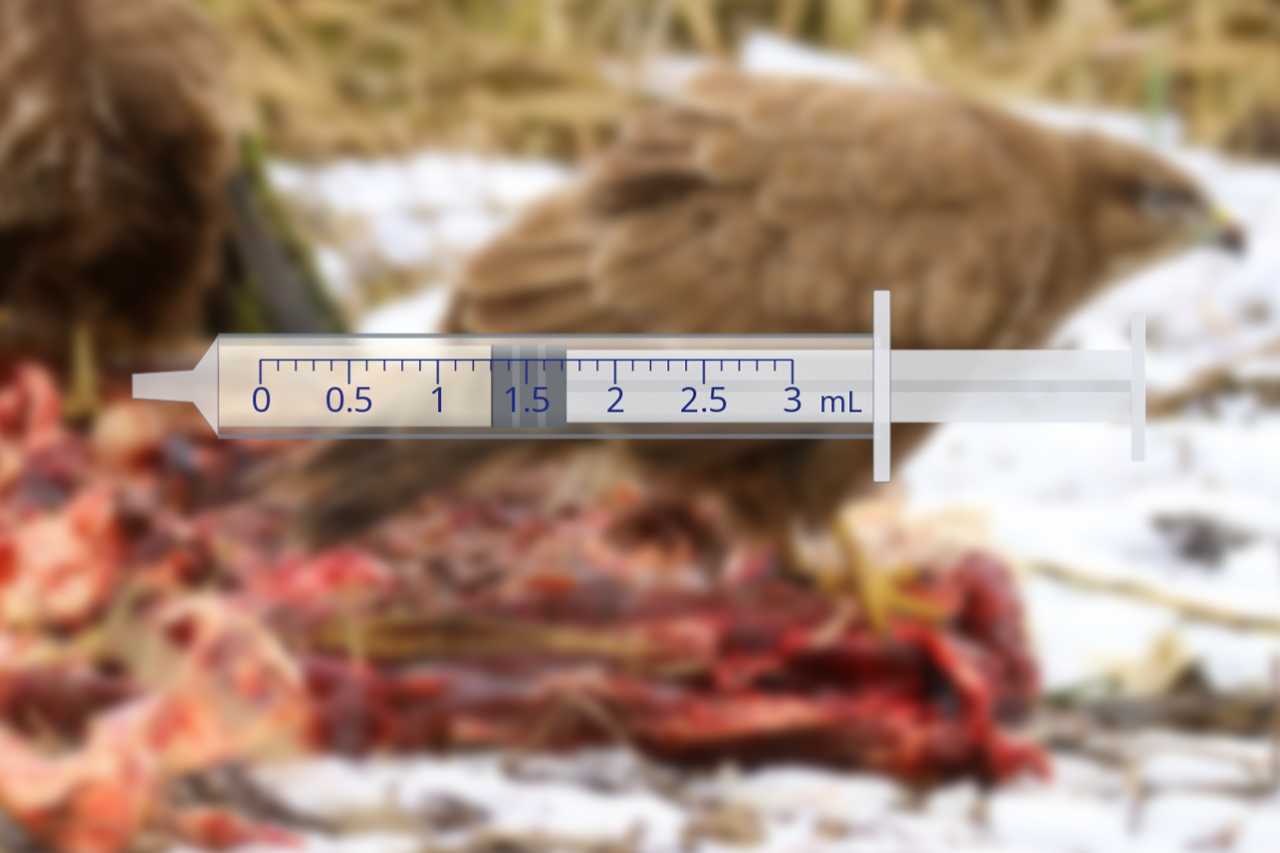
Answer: mL 1.3
